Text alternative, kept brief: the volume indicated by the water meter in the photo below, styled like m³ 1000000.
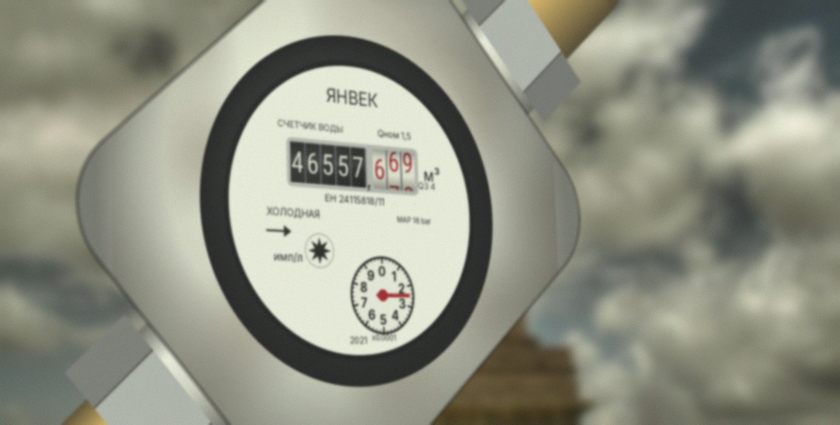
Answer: m³ 46557.6692
